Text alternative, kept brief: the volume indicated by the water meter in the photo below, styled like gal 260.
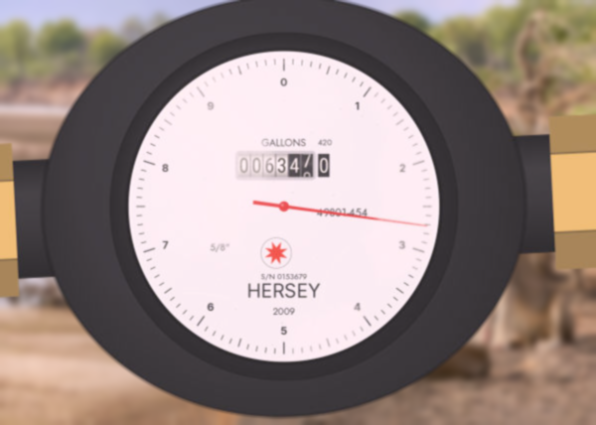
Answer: gal 63472.7
